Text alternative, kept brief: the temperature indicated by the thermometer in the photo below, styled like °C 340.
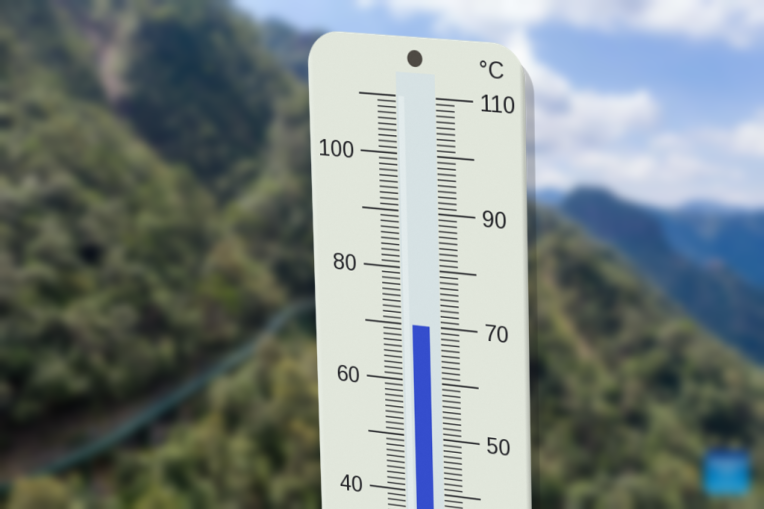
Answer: °C 70
